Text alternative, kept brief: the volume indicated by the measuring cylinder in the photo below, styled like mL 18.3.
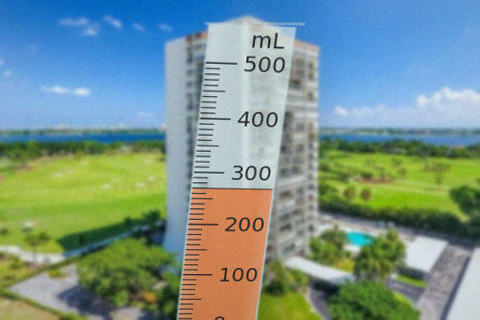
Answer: mL 270
